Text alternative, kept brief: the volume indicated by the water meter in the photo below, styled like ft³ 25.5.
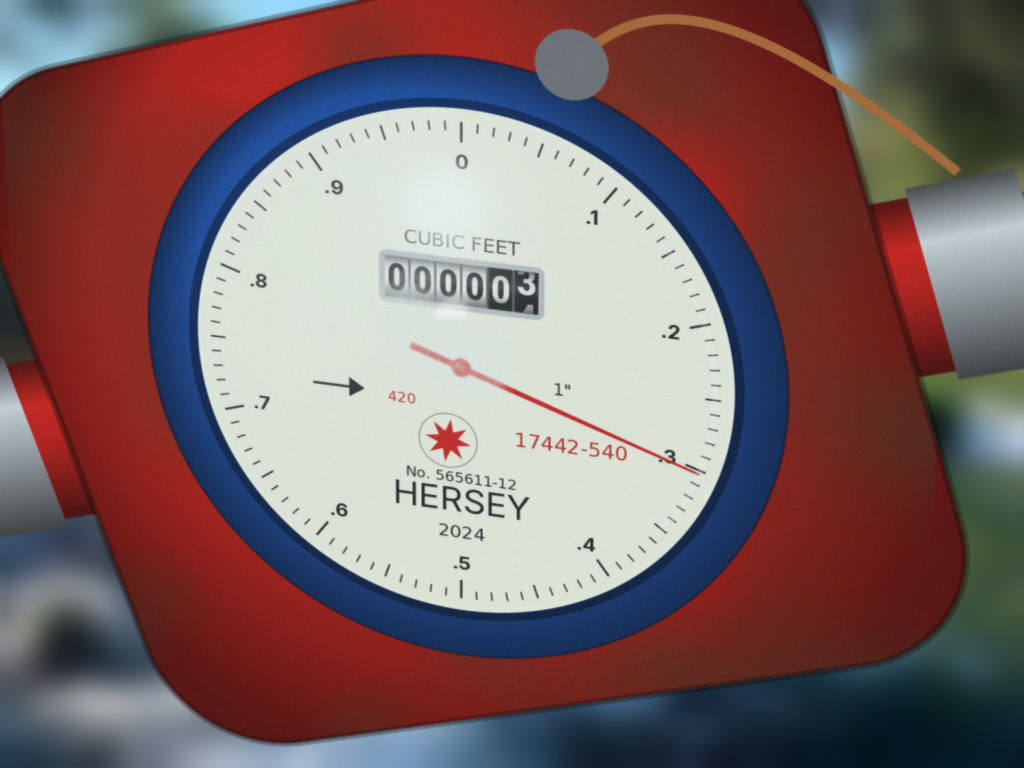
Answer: ft³ 3.30
